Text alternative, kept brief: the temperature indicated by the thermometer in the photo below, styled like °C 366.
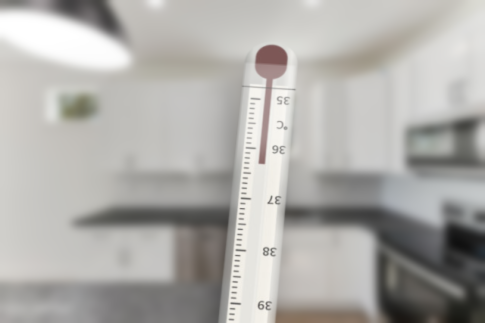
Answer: °C 36.3
